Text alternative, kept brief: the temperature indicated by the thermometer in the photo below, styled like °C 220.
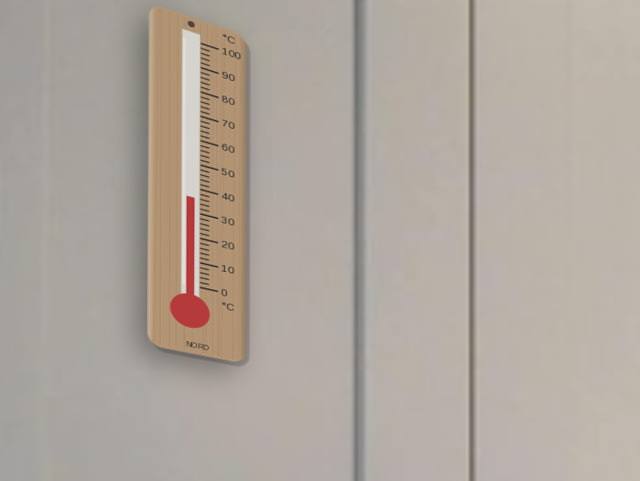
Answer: °C 36
